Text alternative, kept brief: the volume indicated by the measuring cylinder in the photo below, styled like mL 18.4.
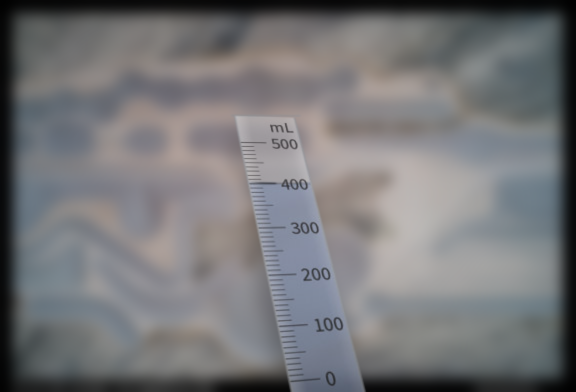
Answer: mL 400
